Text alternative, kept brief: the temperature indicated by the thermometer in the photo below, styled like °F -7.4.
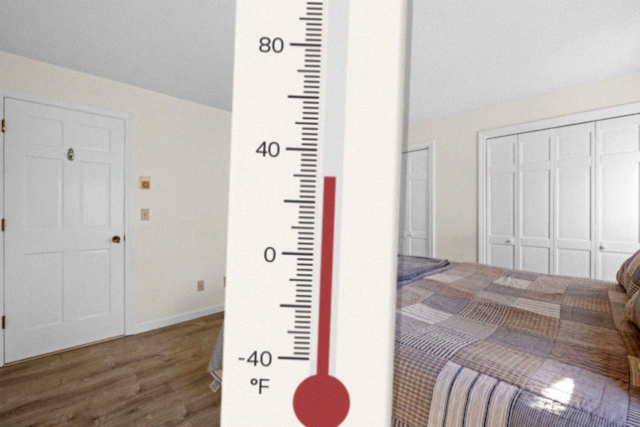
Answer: °F 30
